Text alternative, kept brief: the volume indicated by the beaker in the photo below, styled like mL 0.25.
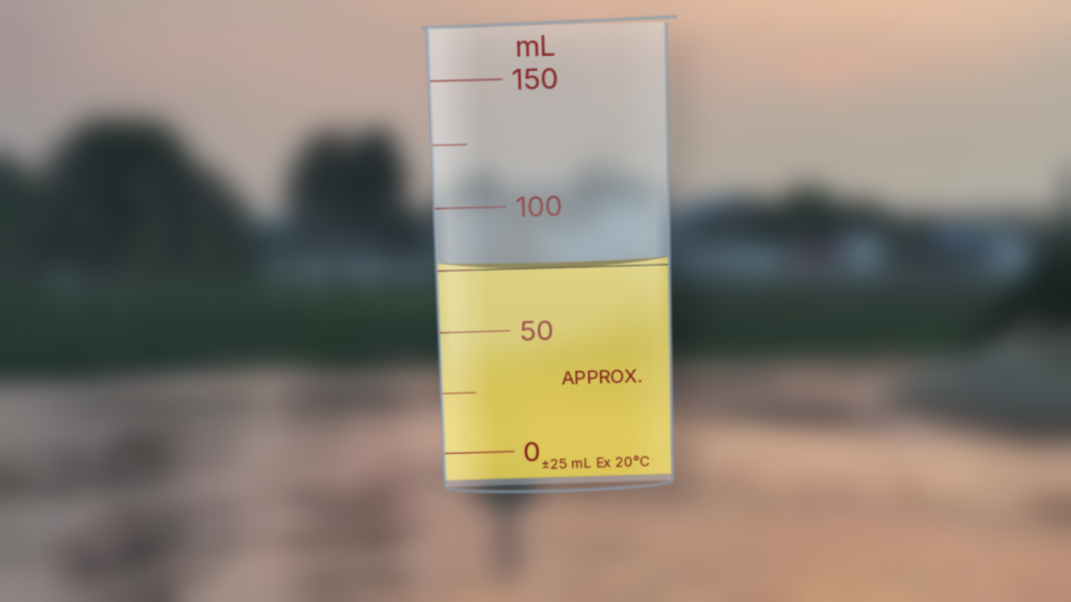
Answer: mL 75
